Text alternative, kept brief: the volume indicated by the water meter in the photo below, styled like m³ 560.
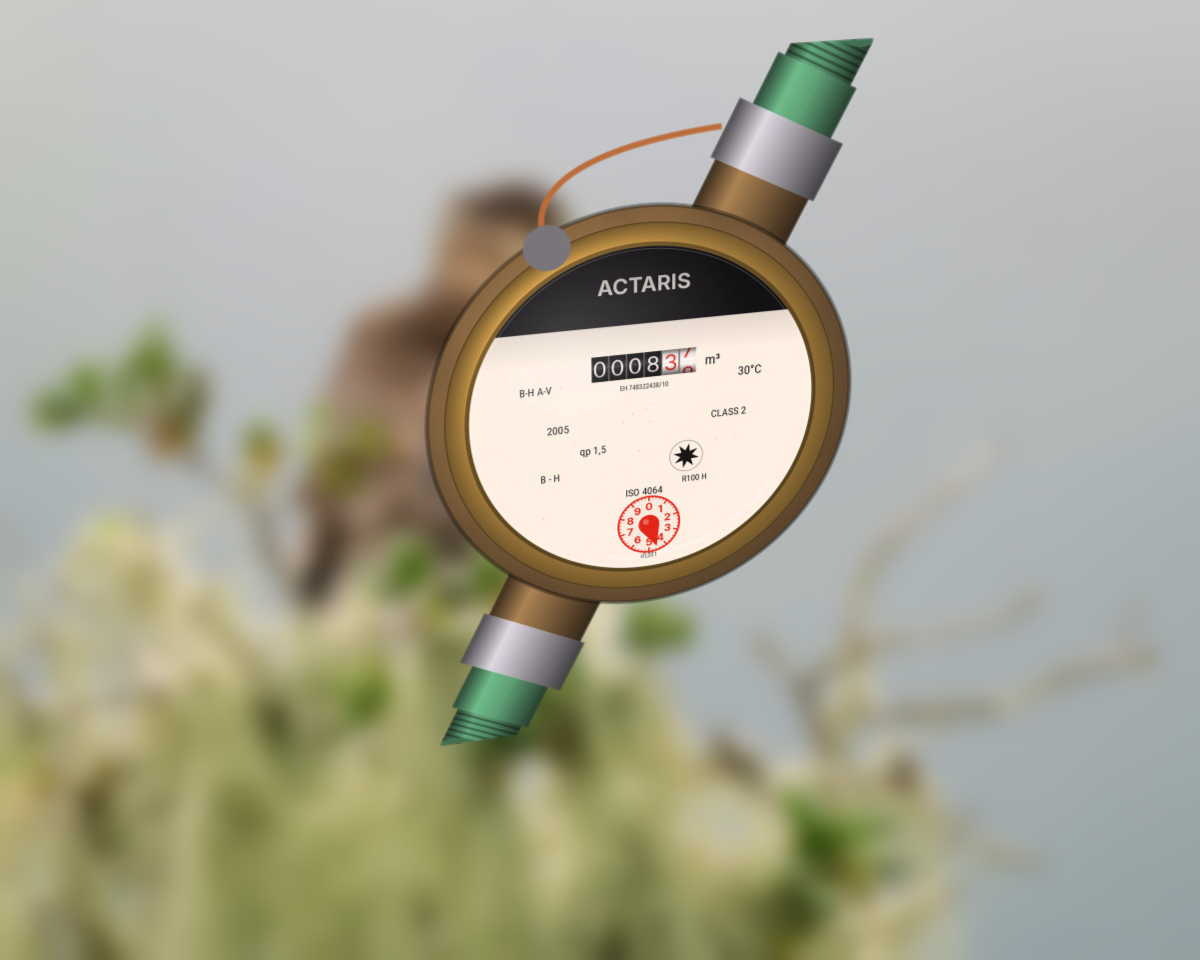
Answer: m³ 8.374
